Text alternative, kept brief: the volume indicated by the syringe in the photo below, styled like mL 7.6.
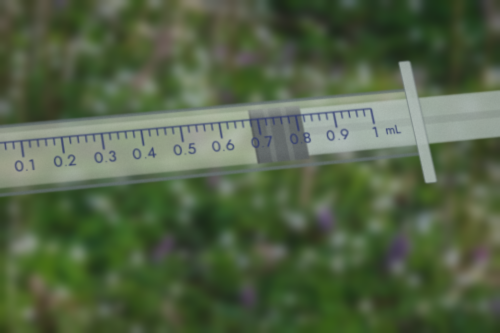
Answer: mL 0.68
